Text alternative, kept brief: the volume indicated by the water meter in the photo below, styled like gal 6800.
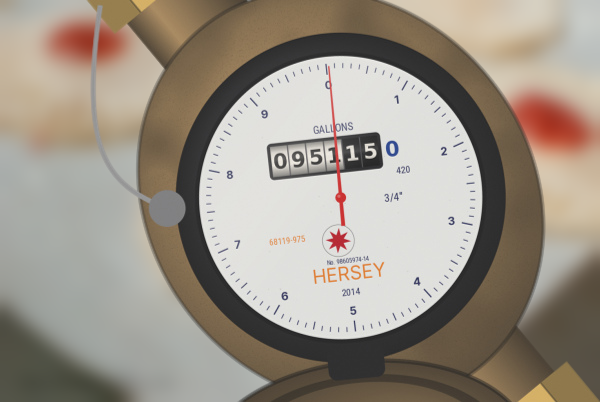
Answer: gal 951150.0
